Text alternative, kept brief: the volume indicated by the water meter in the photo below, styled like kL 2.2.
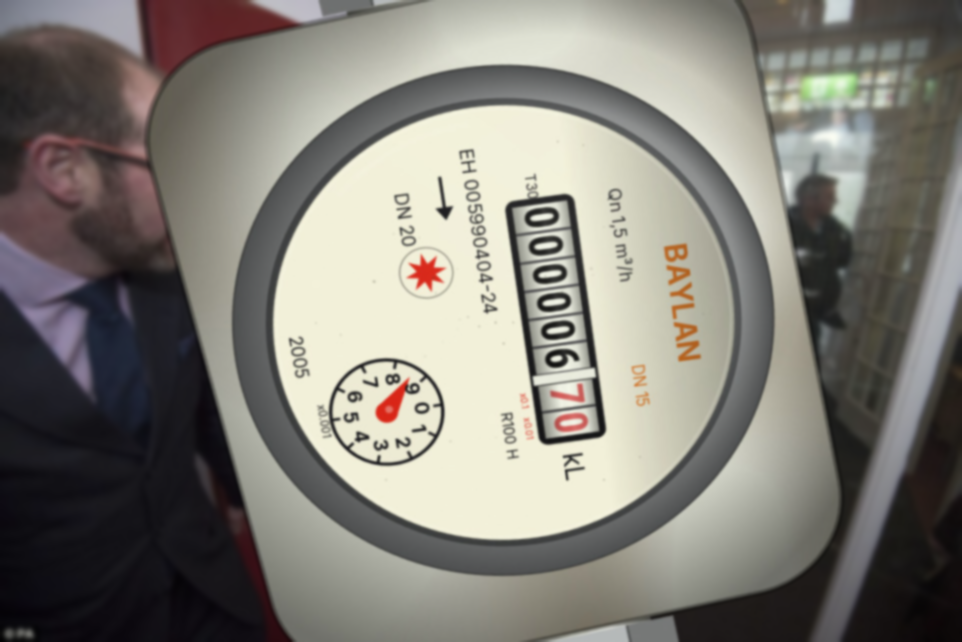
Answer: kL 6.708
